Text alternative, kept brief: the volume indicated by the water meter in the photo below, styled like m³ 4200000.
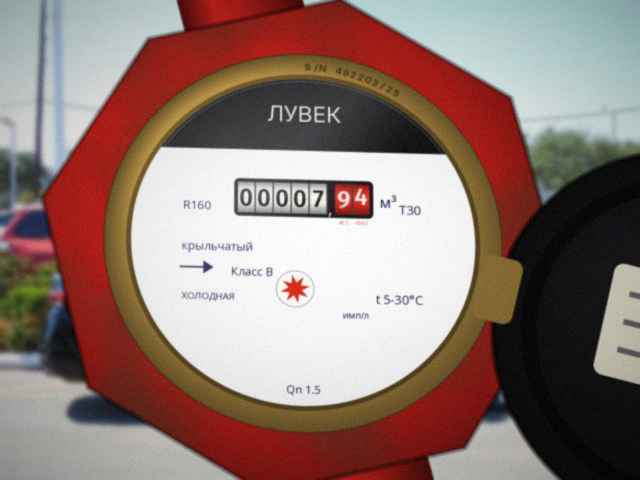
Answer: m³ 7.94
